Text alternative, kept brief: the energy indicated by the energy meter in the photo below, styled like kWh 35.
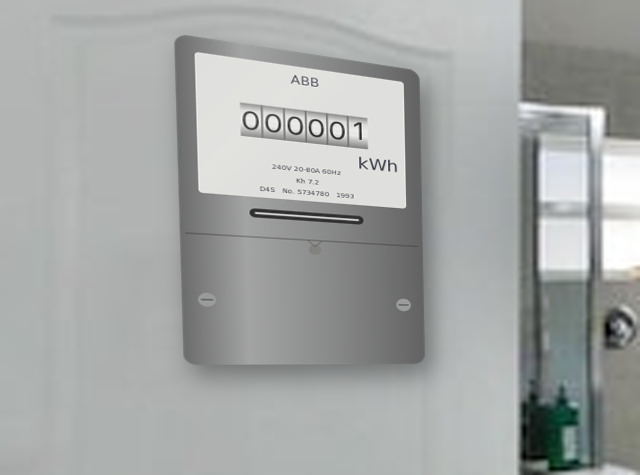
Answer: kWh 1
